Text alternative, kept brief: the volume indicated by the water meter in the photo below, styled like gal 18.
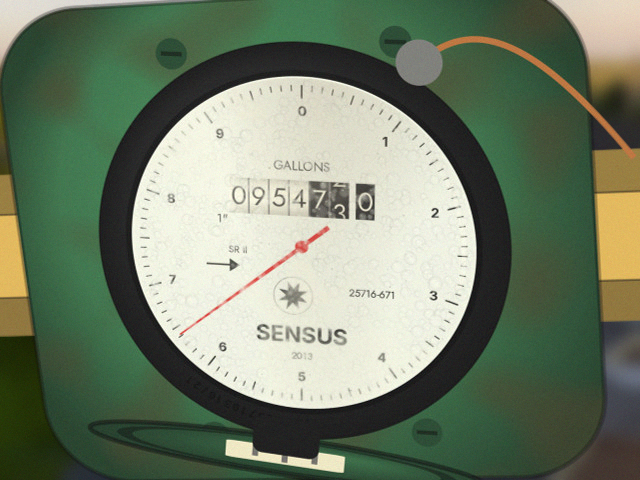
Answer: gal 954726.4
